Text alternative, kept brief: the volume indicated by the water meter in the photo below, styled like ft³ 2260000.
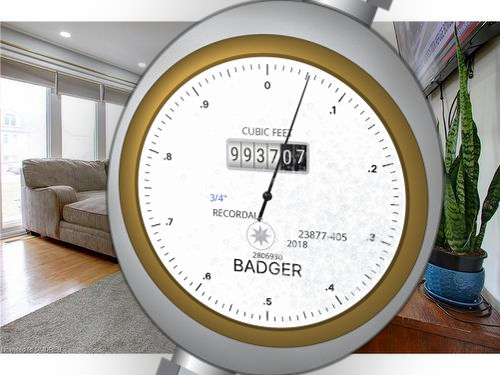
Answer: ft³ 993707.05
